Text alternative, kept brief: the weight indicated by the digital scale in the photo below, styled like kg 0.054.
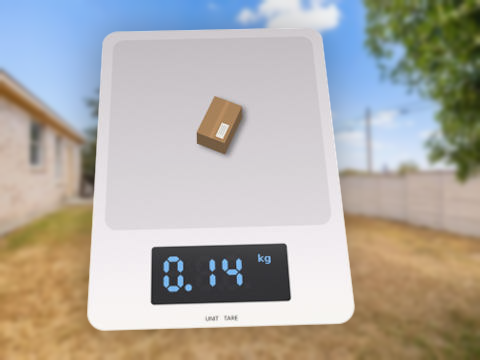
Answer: kg 0.14
